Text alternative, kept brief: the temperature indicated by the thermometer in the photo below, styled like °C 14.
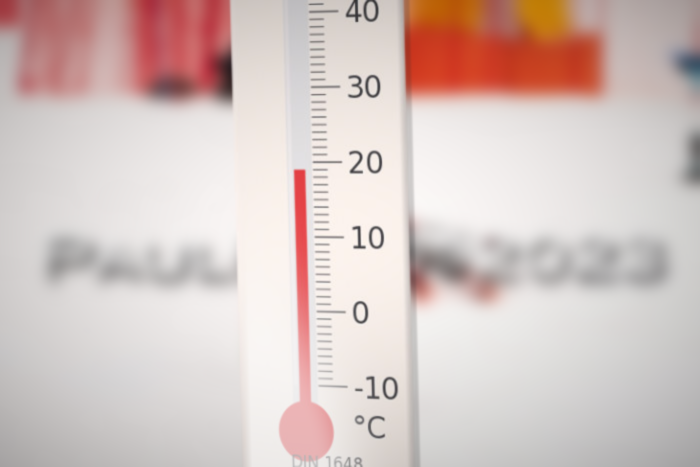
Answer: °C 19
